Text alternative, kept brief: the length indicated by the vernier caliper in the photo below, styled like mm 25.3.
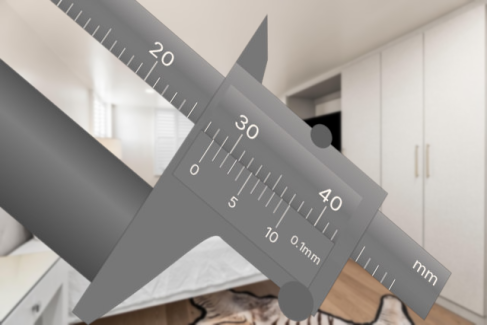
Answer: mm 28.1
